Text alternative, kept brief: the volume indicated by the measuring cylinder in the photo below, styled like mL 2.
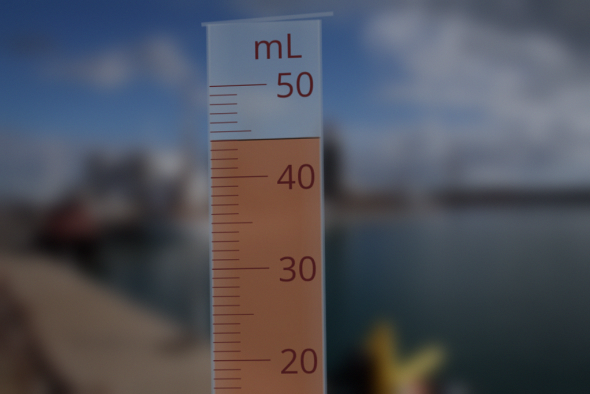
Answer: mL 44
